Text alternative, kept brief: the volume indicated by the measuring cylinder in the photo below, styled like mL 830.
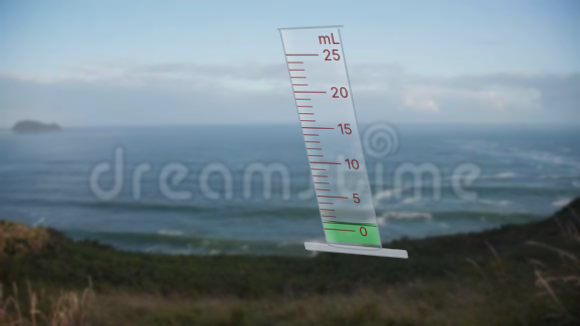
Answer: mL 1
